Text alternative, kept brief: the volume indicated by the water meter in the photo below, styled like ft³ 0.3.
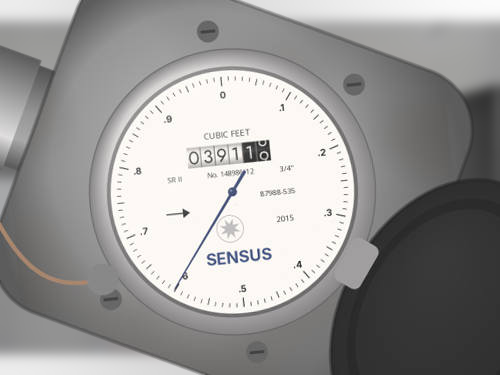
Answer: ft³ 39118.60
